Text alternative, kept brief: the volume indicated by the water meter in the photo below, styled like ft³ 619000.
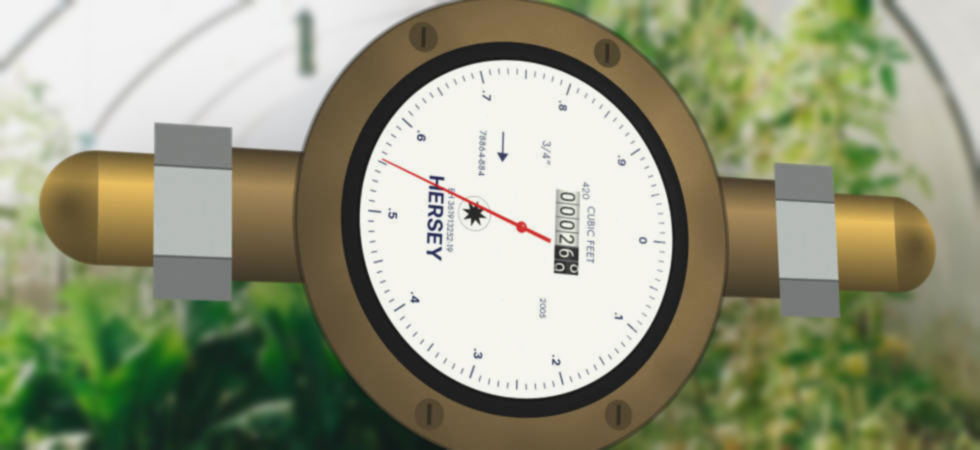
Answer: ft³ 268.55
